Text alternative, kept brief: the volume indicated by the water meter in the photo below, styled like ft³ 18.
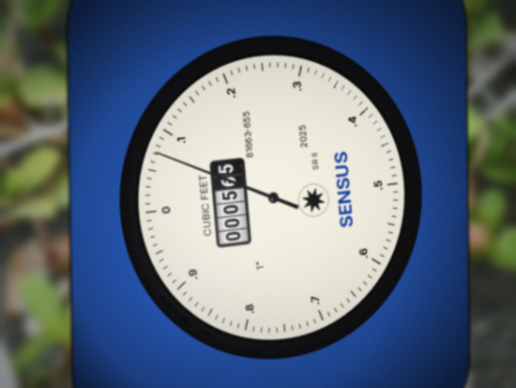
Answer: ft³ 565.07
